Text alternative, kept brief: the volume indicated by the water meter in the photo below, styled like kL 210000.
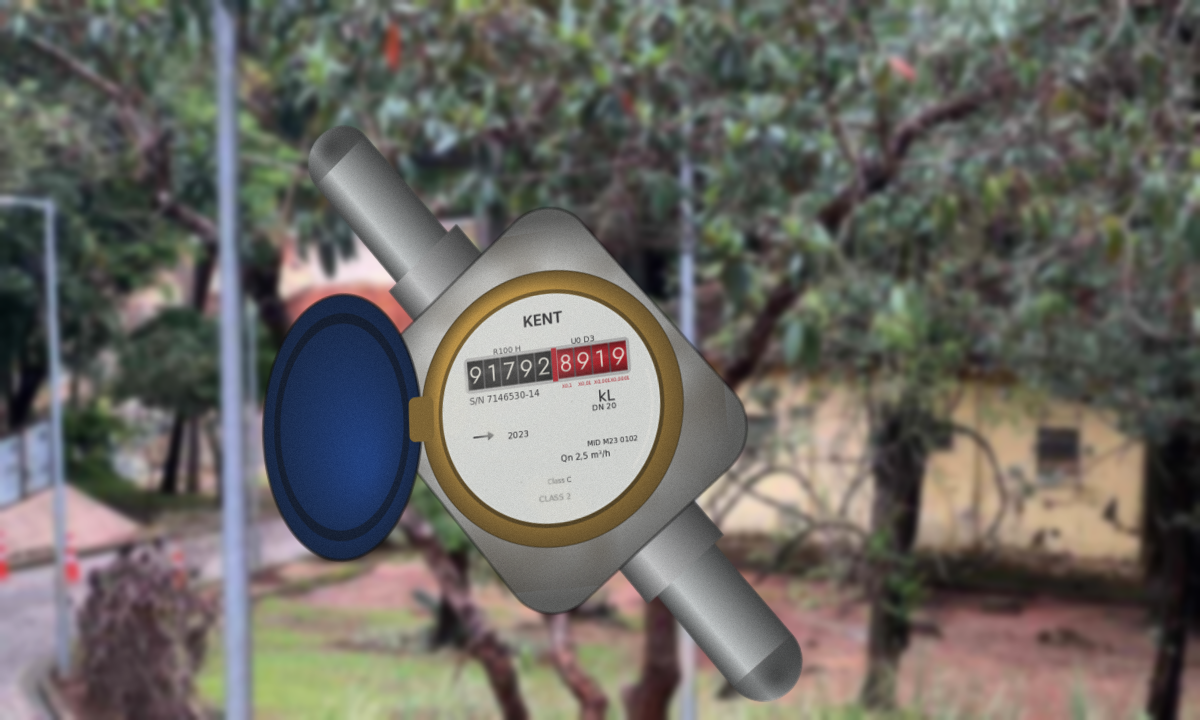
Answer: kL 91792.8919
